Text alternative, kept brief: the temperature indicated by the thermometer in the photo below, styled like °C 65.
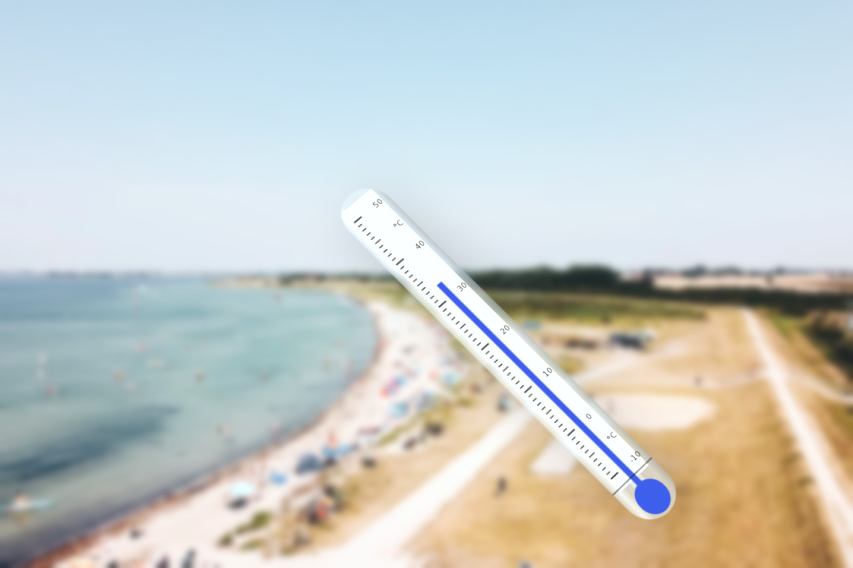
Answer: °C 33
